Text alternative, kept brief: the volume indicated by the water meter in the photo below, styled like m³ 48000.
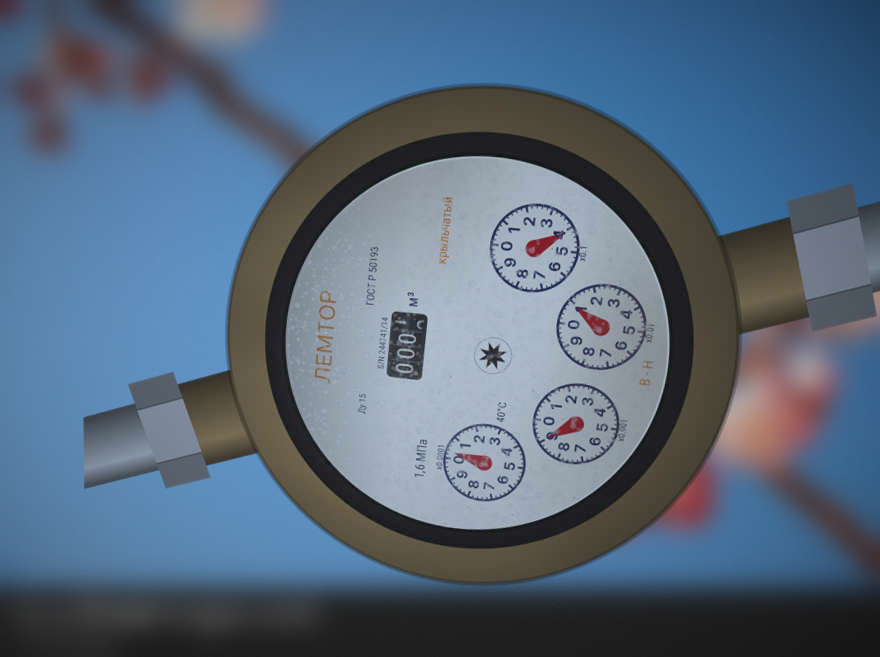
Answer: m³ 1.4090
